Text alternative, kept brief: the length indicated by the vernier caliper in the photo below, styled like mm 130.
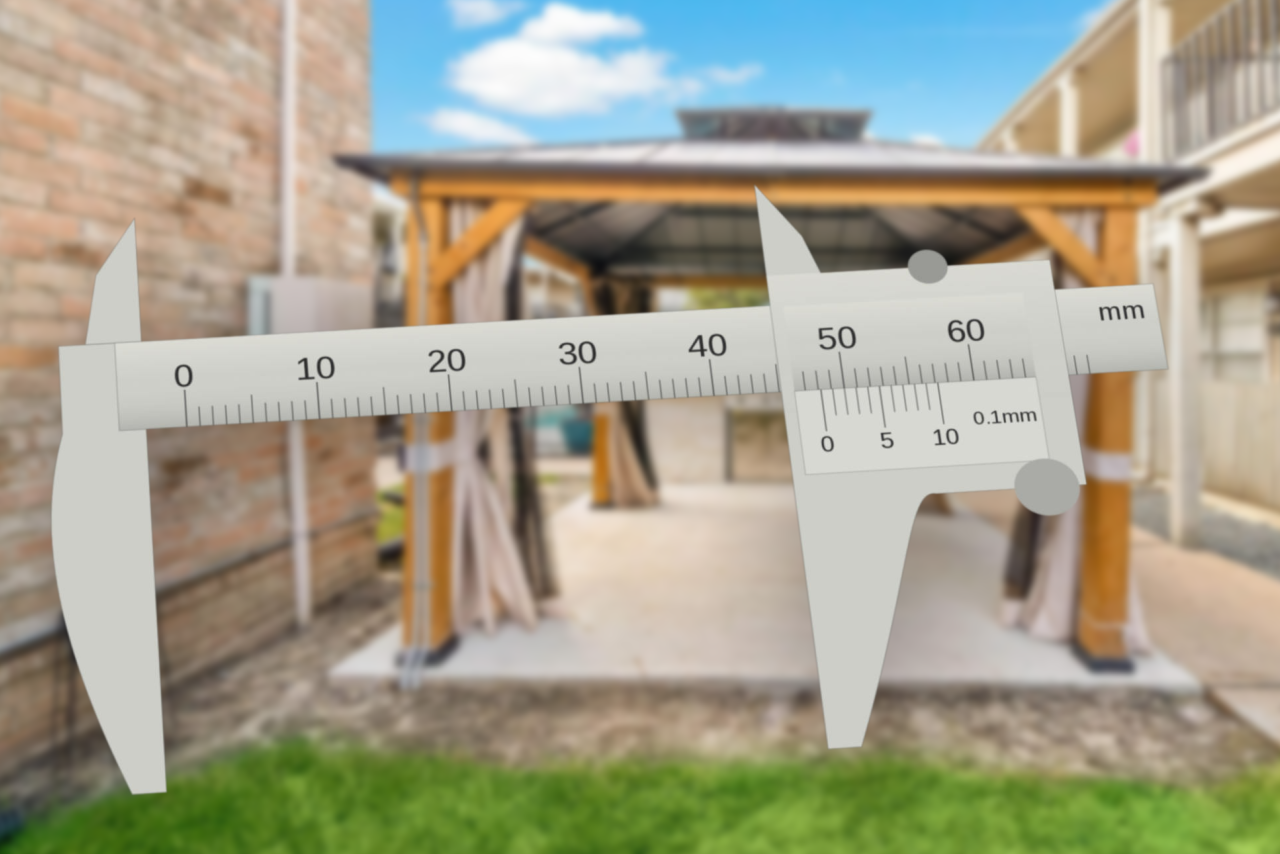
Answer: mm 48.2
